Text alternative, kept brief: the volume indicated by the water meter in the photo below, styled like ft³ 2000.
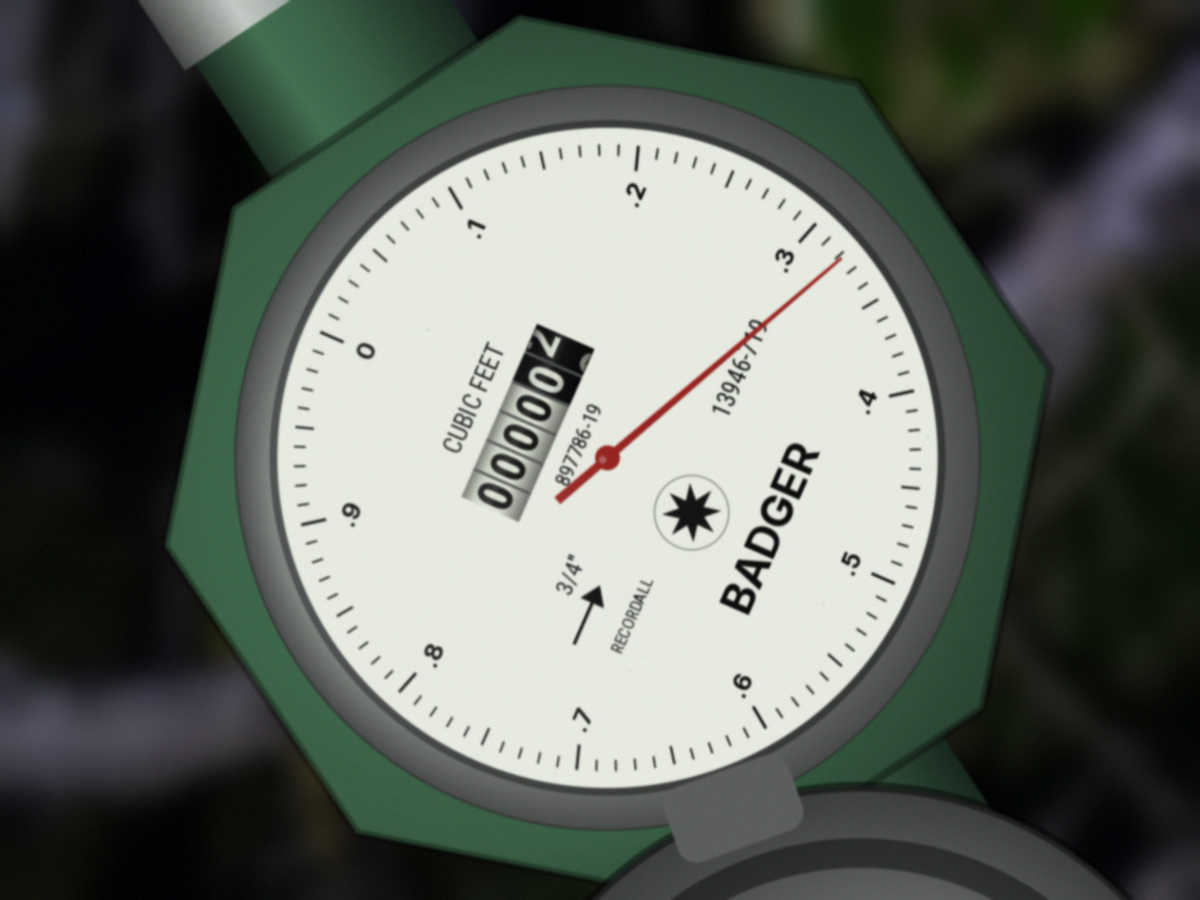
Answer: ft³ 2.32
